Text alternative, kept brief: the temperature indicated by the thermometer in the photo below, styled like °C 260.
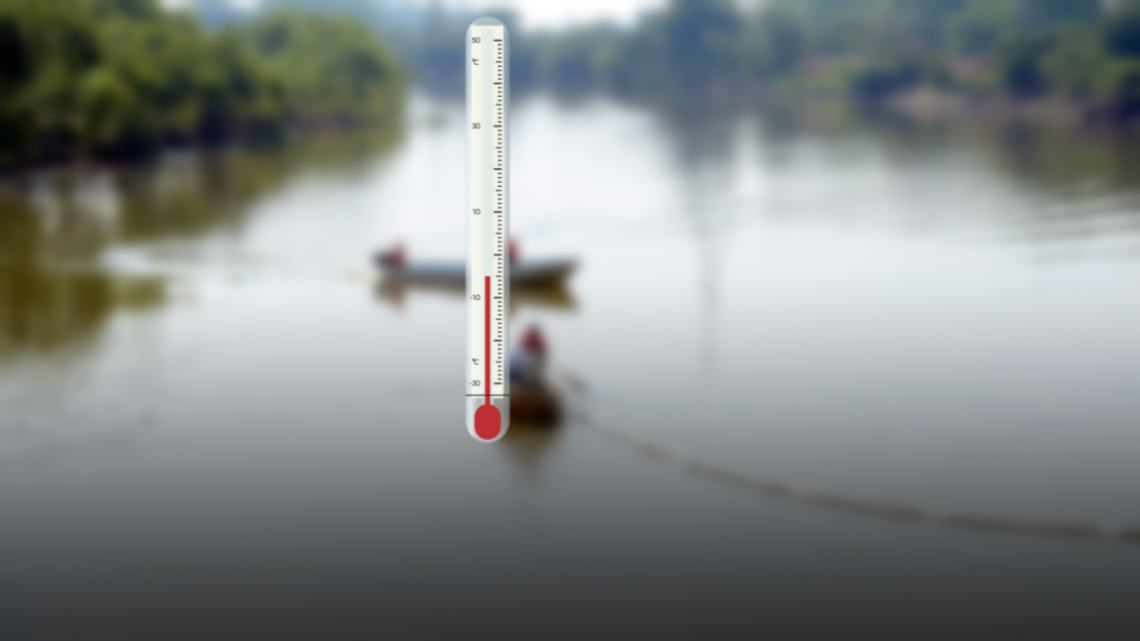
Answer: °C -5
